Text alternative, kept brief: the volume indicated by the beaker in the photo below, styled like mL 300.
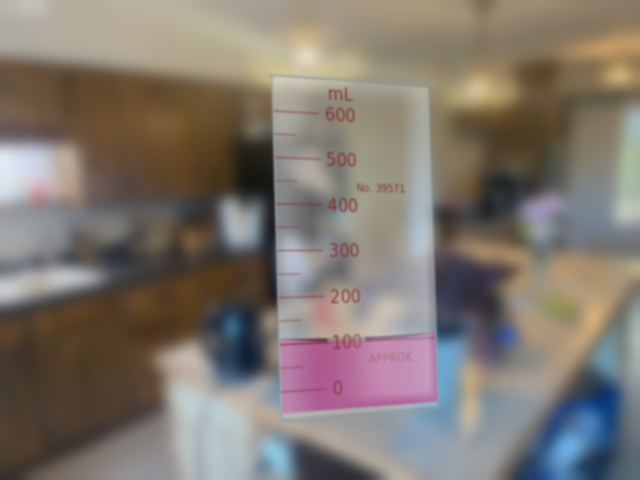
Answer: mL 100
